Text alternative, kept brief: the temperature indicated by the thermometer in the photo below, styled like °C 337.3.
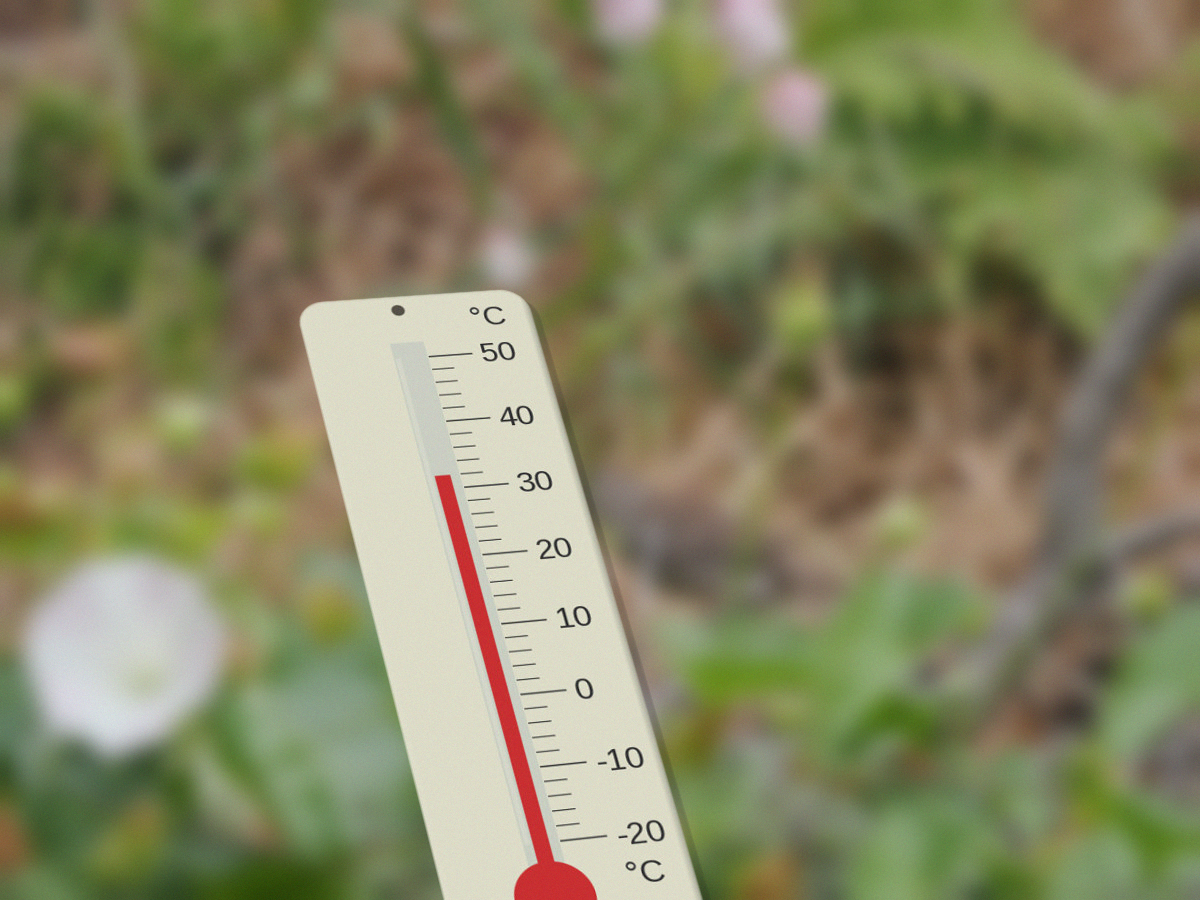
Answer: °C 32
